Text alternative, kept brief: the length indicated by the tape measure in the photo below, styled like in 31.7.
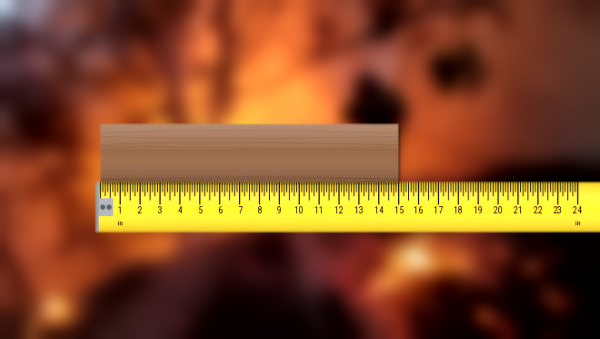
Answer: in 15
